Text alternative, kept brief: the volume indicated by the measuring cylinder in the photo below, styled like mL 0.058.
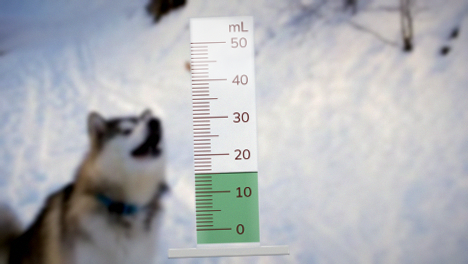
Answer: mL 15
